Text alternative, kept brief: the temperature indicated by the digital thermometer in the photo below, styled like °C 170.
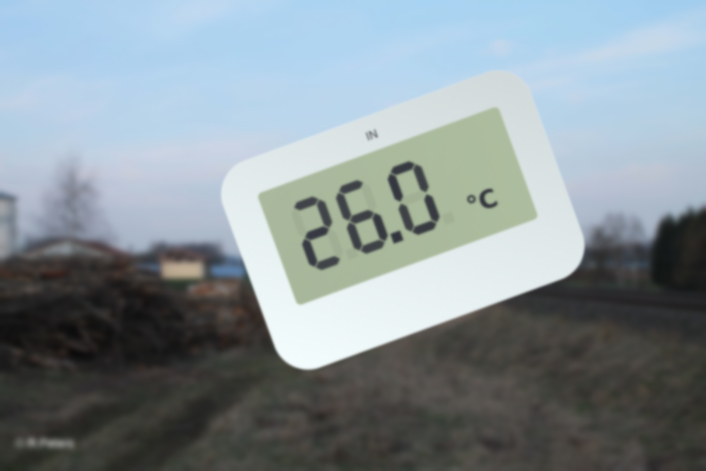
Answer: °C 26.0
